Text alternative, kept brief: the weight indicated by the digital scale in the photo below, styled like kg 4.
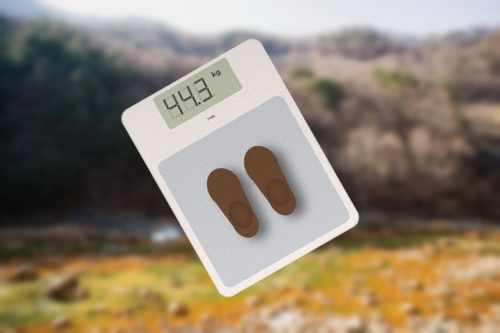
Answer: kg 44.3
